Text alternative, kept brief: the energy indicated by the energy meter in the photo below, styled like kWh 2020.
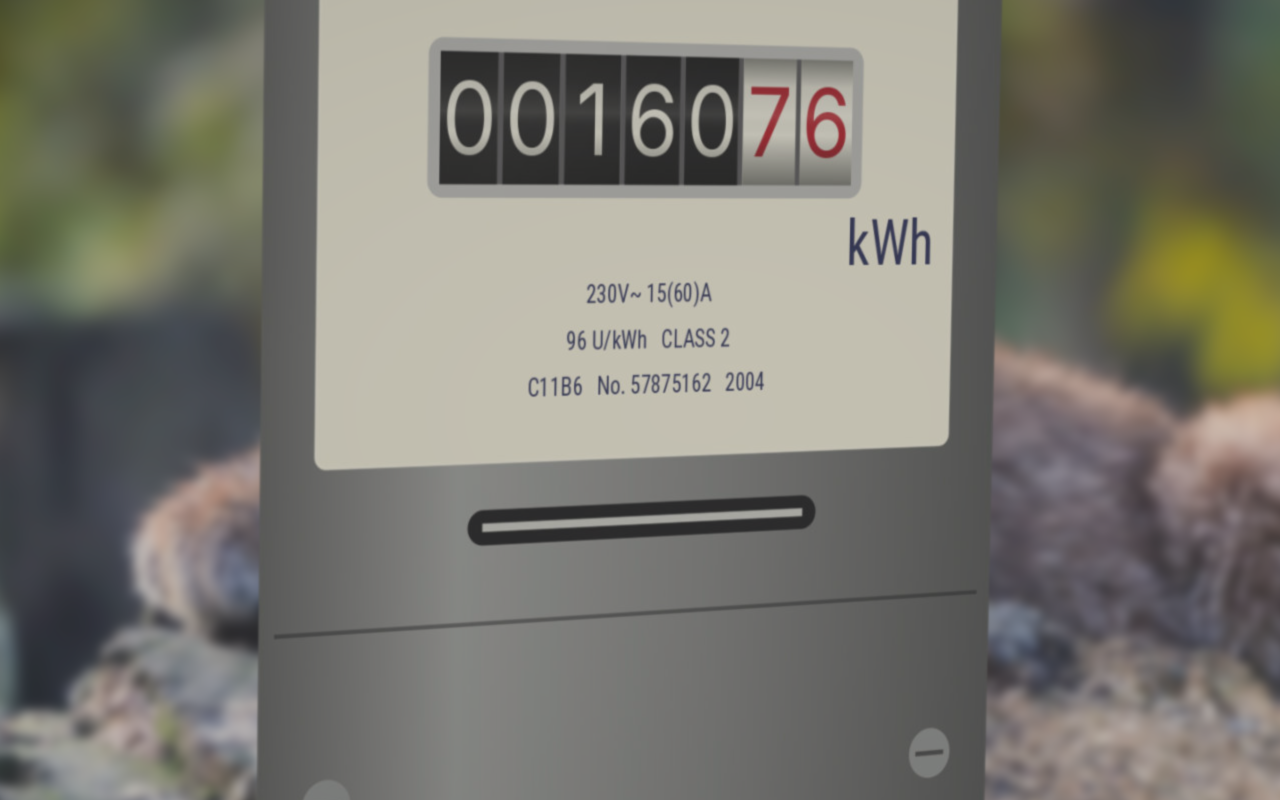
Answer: kWh 160.76
